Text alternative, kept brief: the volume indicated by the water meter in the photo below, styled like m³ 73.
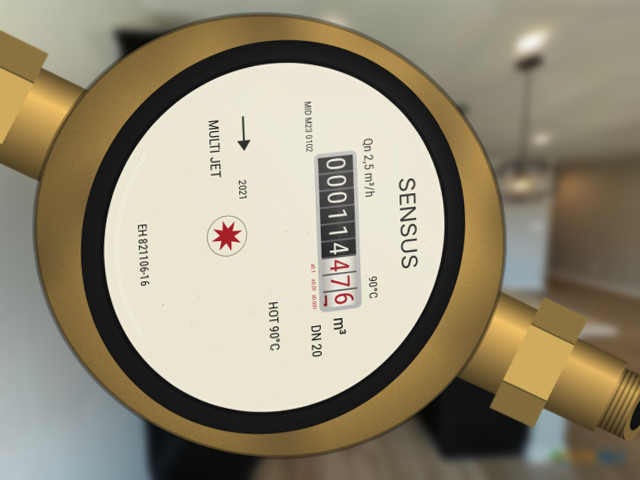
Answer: m³ 114.476
